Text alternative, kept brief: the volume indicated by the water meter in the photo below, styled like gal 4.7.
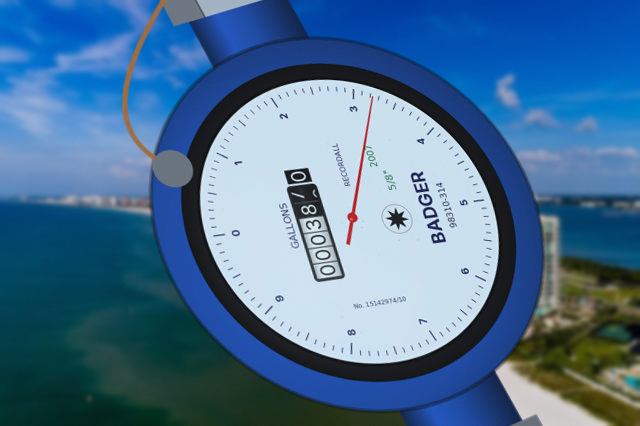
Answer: gal 3873.2
